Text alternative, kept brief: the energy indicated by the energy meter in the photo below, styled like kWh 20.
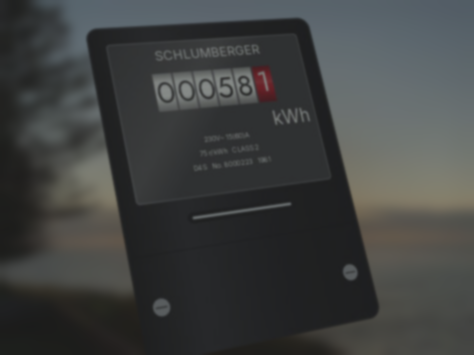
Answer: kWh 58.1
